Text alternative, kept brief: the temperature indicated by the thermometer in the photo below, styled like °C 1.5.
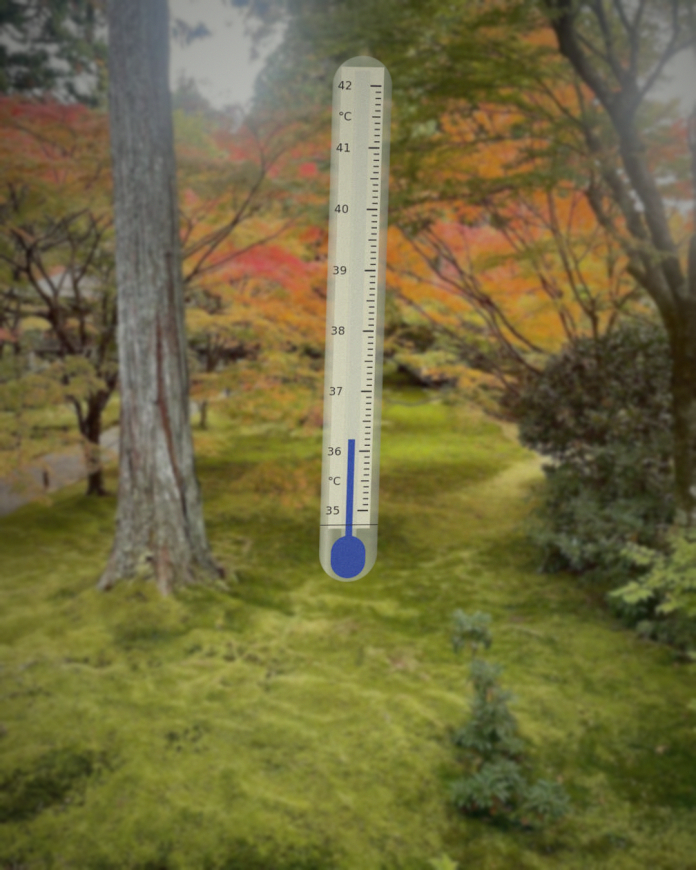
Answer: °C 36.2
